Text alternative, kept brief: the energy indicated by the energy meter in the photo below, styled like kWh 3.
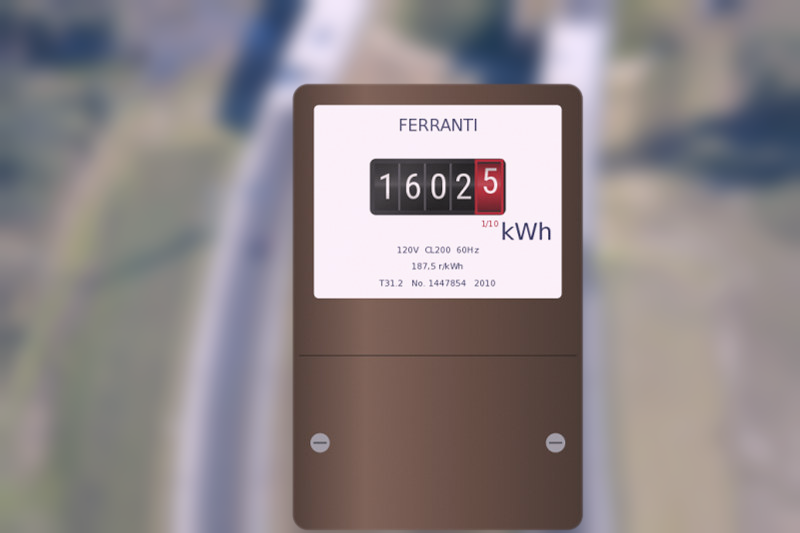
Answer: kWh 1602.5
